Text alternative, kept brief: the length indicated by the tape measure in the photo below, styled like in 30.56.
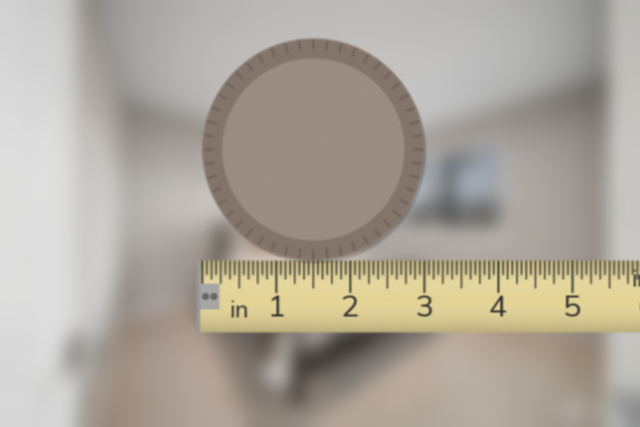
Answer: in 3
